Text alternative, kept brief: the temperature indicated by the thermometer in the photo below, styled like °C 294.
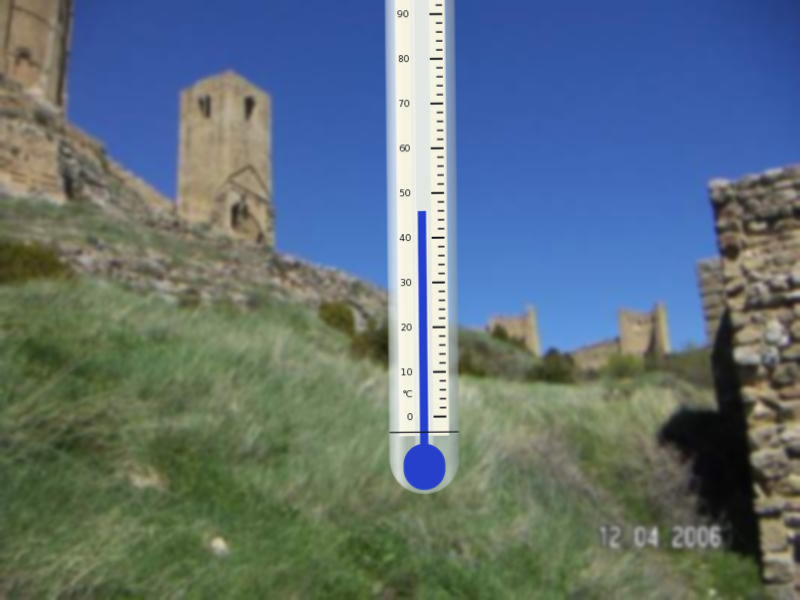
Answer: °C 46
